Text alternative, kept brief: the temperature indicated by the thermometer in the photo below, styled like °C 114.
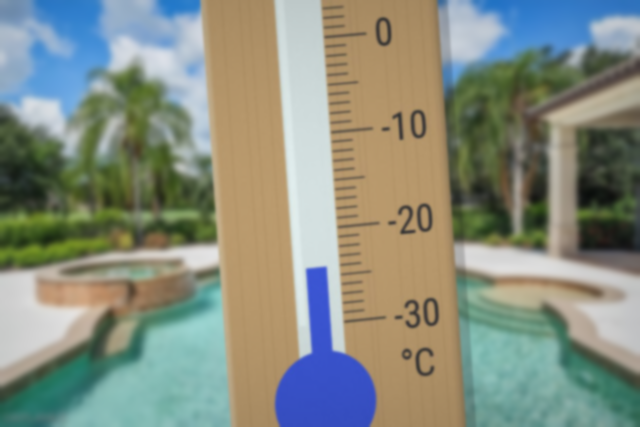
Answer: °C -24
